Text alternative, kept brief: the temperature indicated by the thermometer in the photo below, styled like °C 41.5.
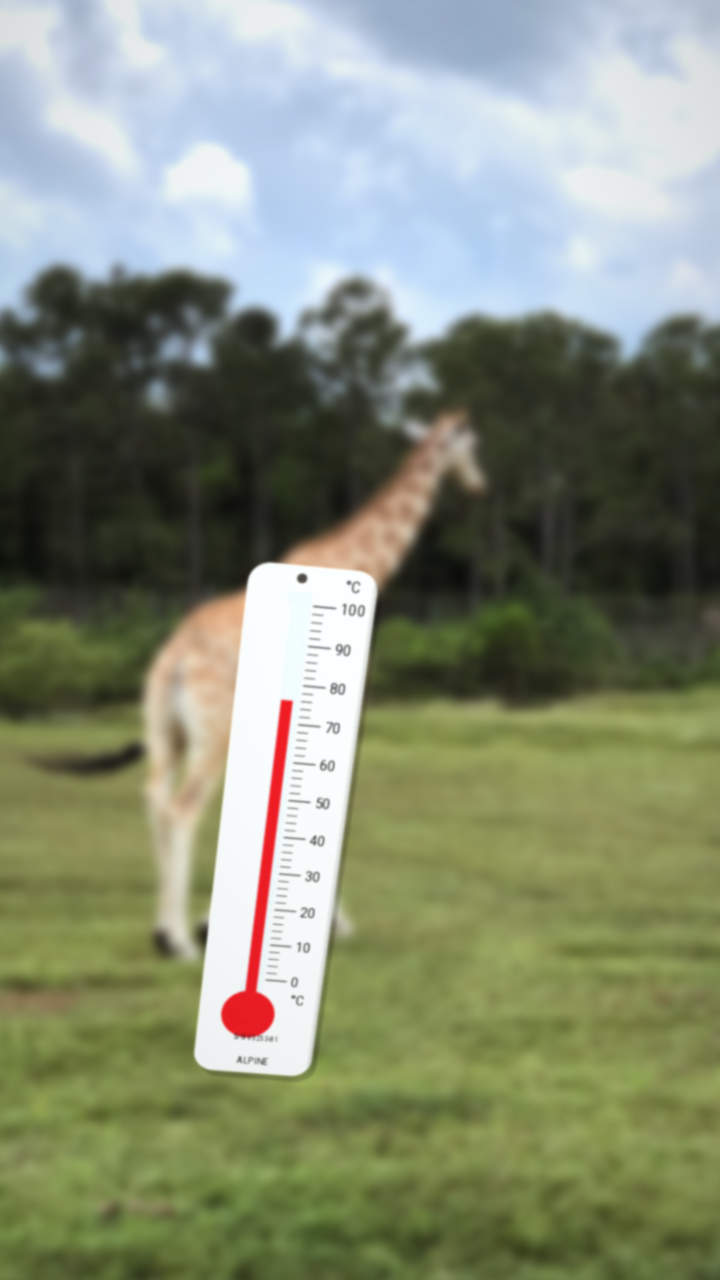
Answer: °C 76
